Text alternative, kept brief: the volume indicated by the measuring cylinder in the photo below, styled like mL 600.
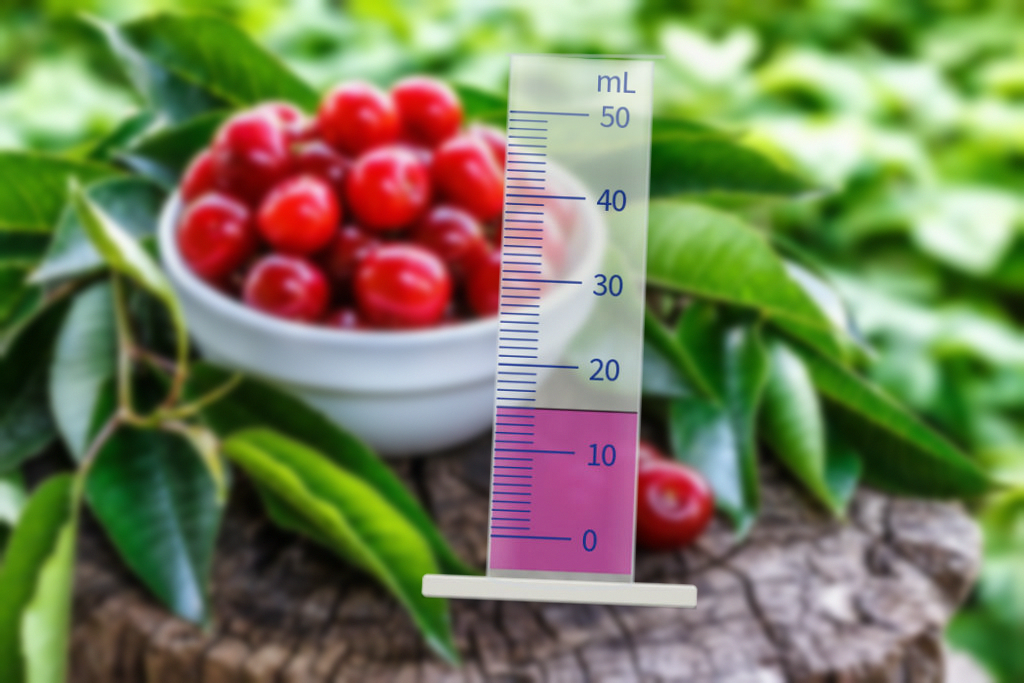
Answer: mL 15
